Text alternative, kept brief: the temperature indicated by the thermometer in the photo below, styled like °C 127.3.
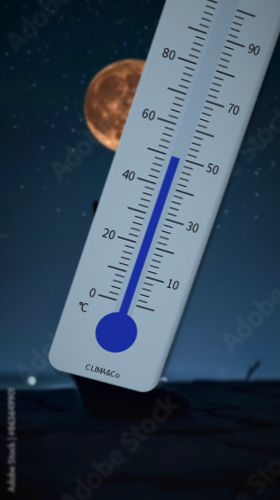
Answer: °C 50
